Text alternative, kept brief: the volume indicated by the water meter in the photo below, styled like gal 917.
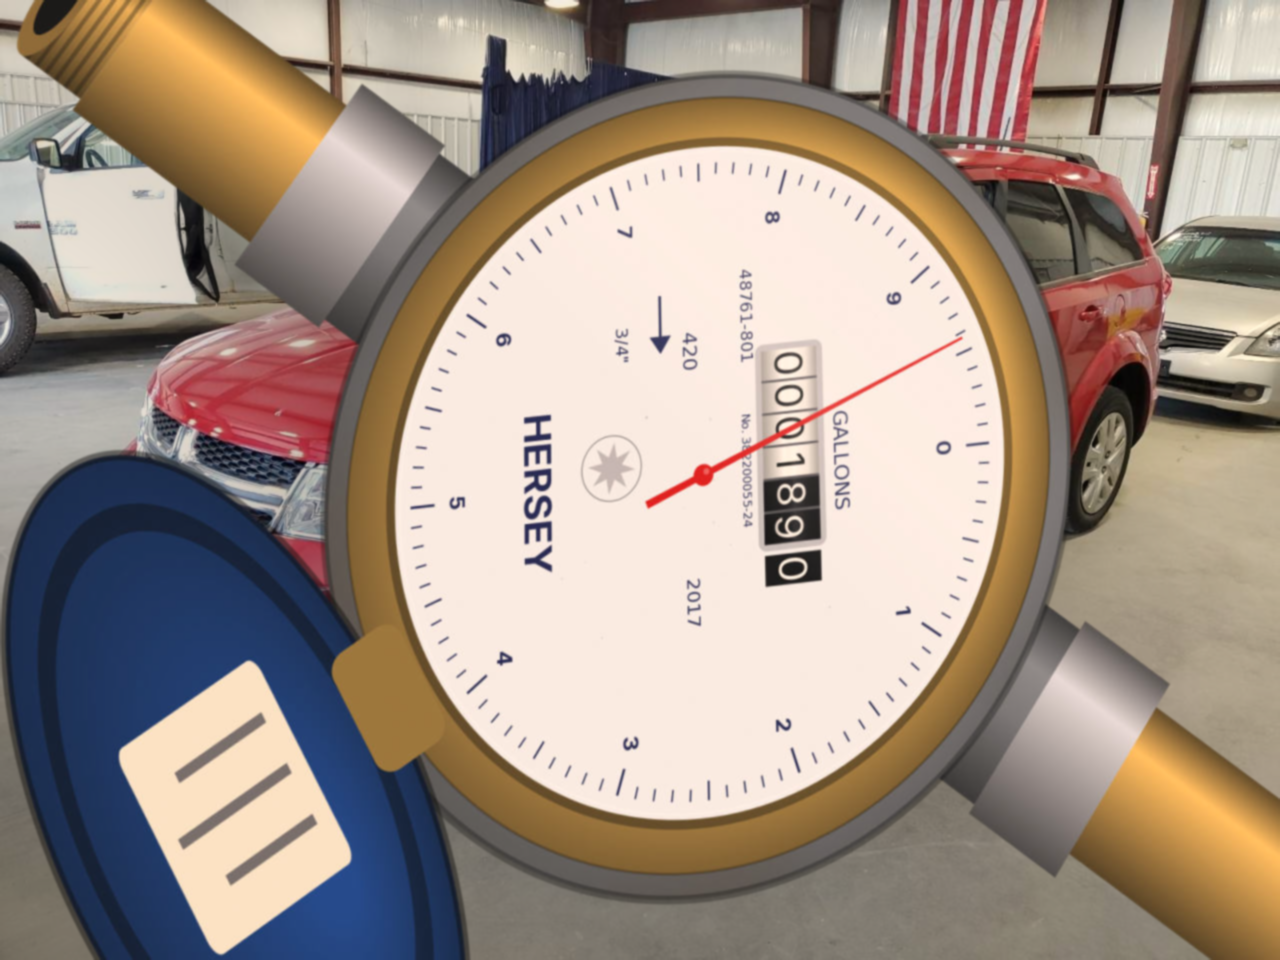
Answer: gal 1889.4
